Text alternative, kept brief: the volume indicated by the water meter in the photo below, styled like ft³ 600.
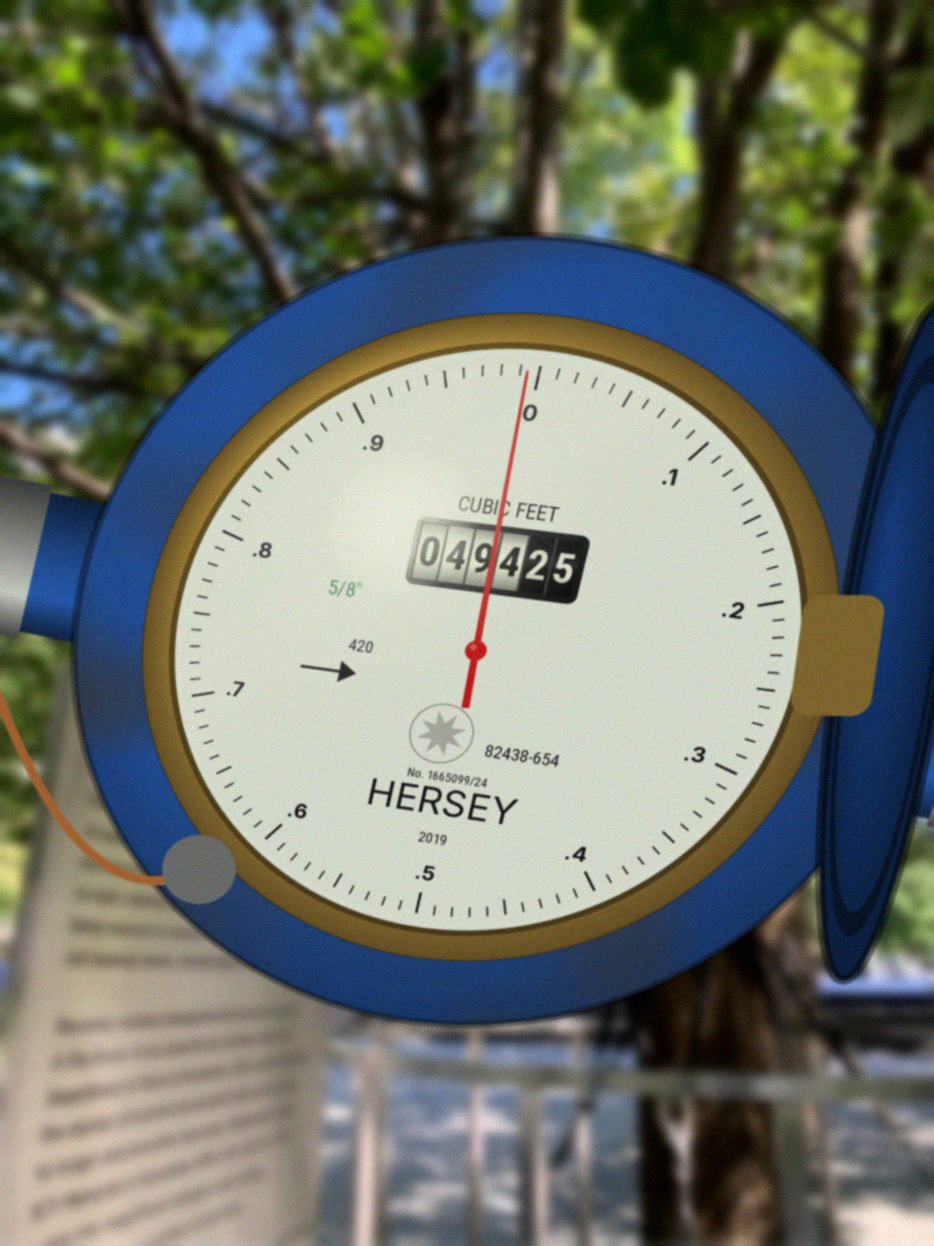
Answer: ft³ 49424.99
